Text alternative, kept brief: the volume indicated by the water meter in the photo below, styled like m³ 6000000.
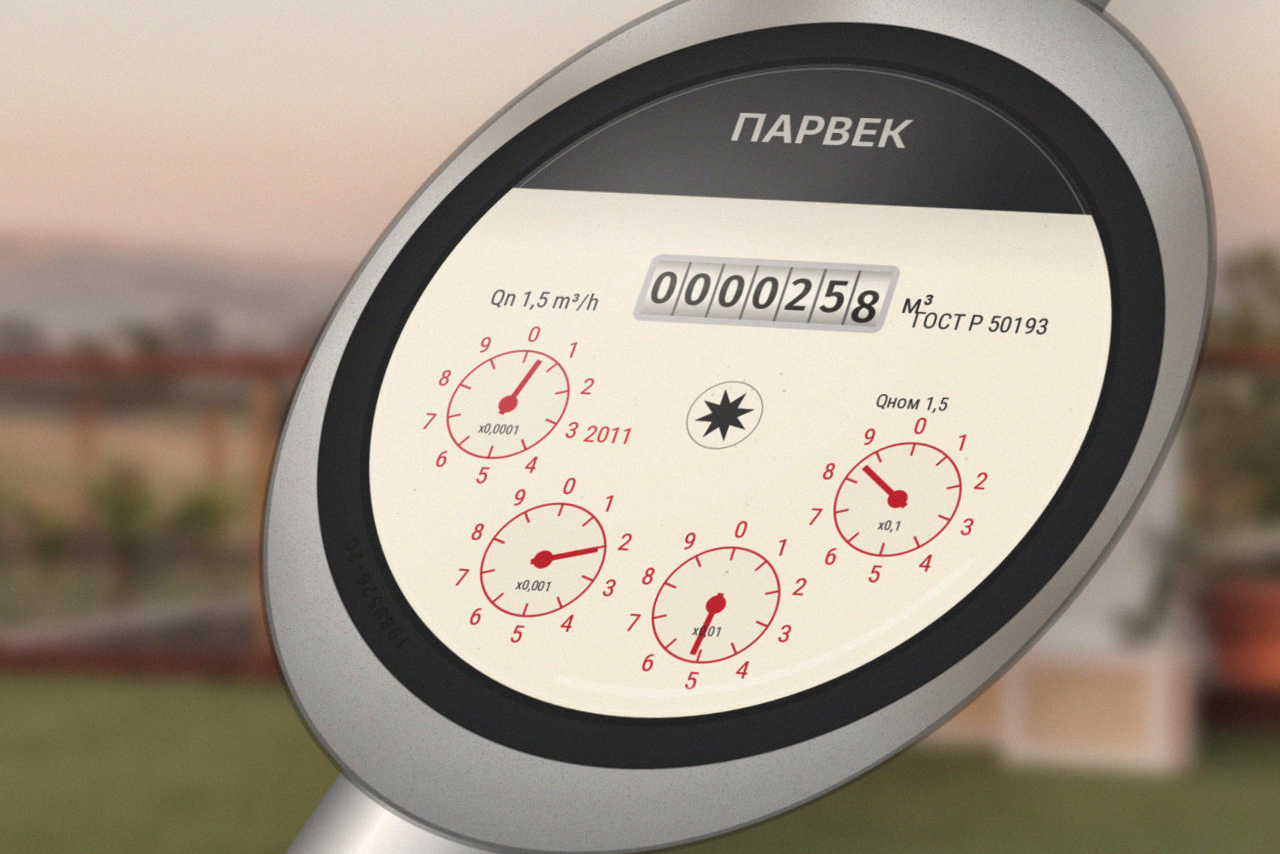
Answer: m³ 257.8520
